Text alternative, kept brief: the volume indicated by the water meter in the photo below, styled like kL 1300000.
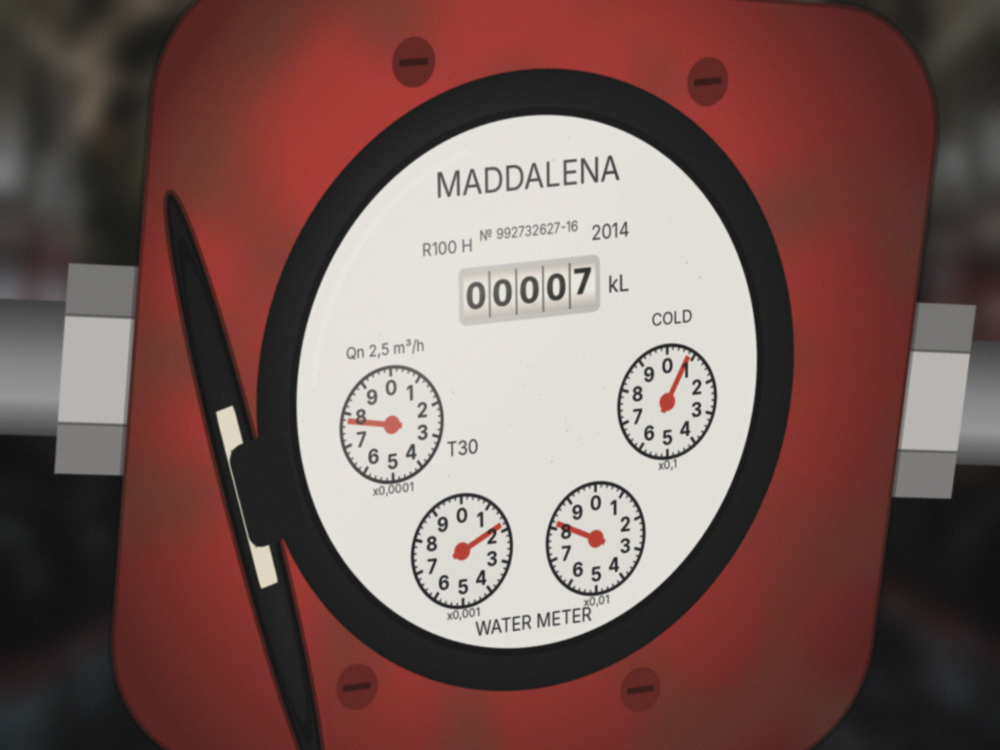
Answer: kL 7.0817
